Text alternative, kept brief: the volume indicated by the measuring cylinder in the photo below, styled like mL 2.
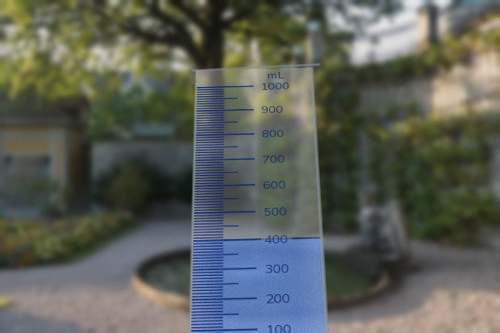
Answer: mL 400
